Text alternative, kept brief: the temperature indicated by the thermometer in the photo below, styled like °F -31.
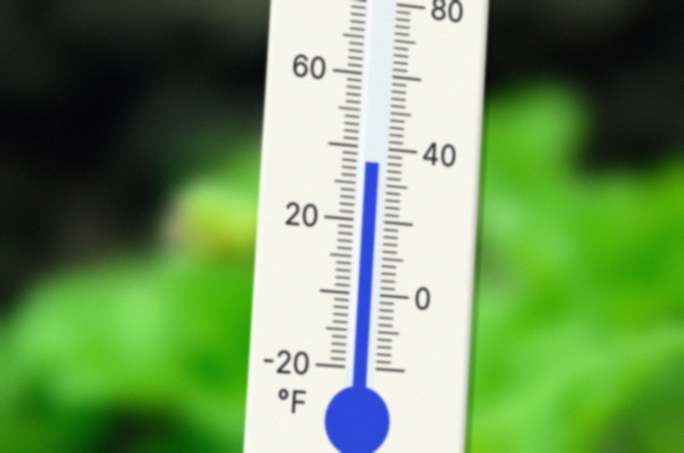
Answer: °F 36
